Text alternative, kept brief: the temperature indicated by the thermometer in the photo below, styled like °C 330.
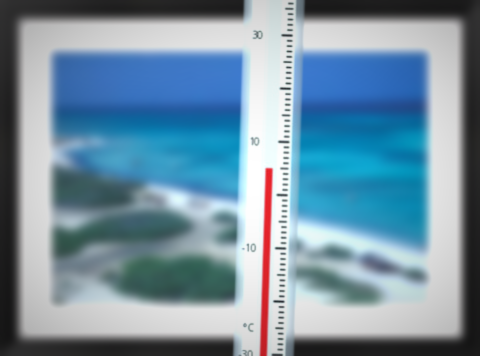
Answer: °C 5
